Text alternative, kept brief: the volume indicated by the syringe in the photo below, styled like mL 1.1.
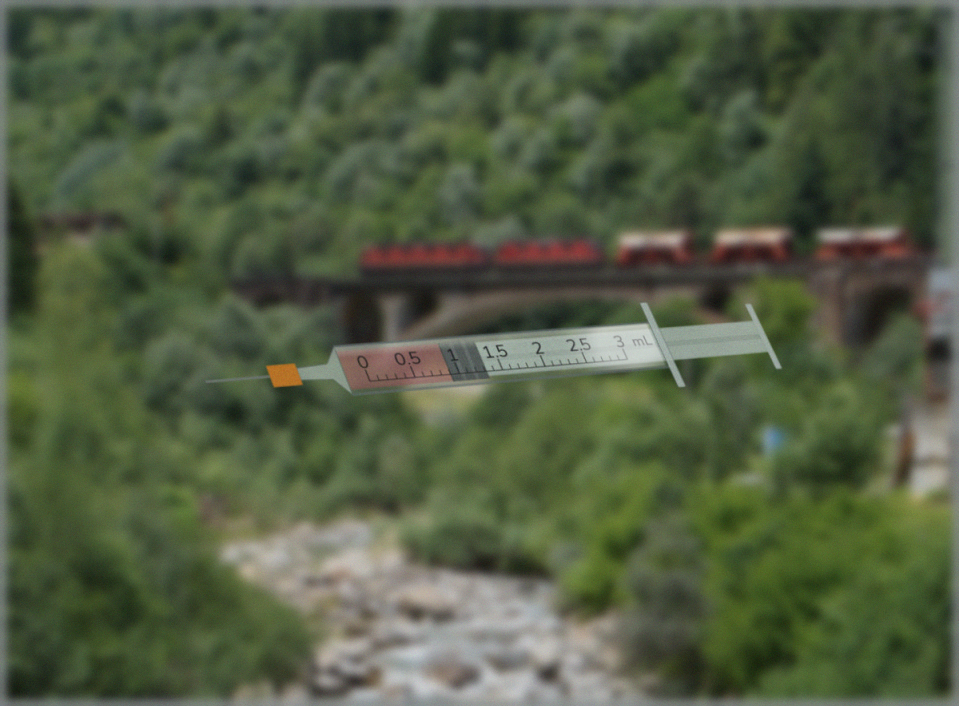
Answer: mL 0.9
